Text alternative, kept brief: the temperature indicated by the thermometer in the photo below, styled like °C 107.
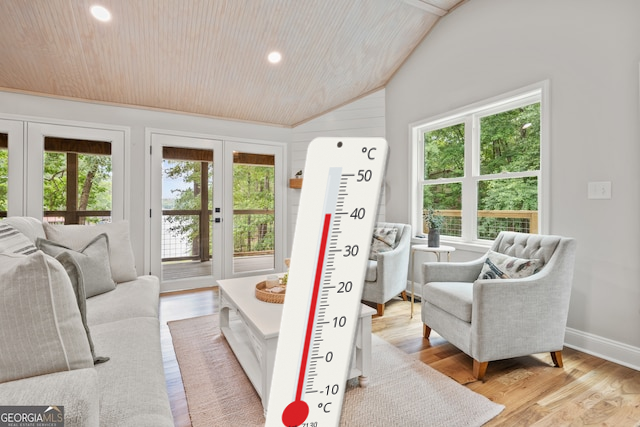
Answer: °C 40
